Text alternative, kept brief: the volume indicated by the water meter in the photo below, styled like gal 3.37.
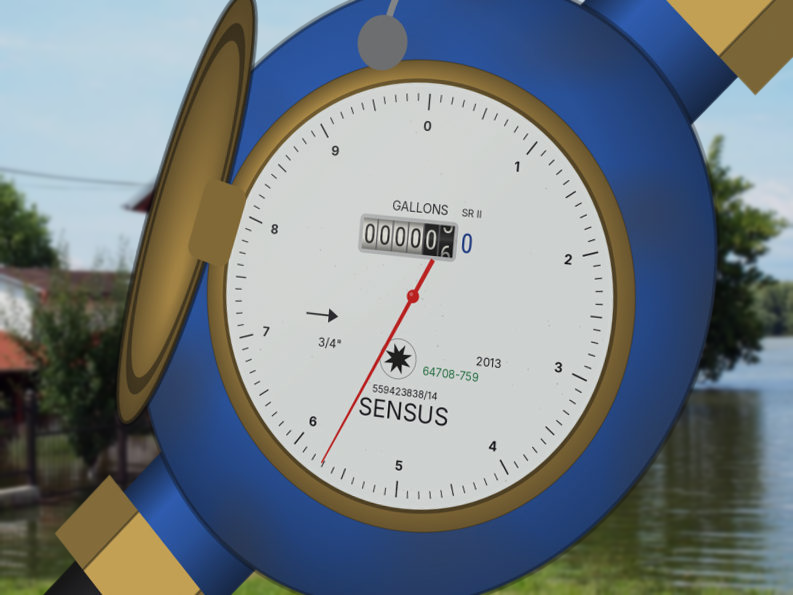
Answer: gal 55.7
